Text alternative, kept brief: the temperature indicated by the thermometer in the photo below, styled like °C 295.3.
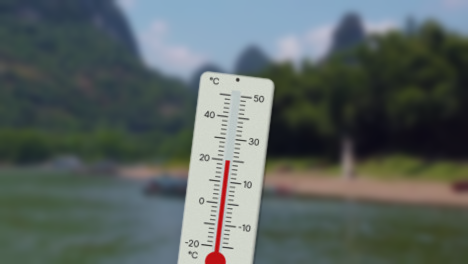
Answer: °C 20
